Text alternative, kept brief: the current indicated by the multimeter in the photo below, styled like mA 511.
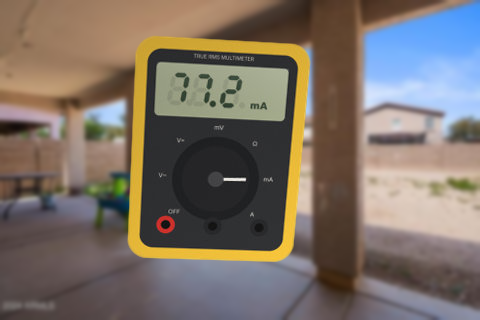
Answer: mA 77.2
